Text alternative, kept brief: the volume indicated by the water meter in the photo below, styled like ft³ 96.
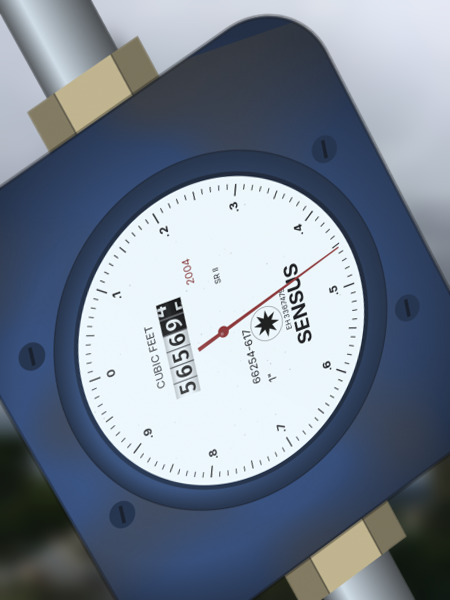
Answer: ft³ 565694.45
